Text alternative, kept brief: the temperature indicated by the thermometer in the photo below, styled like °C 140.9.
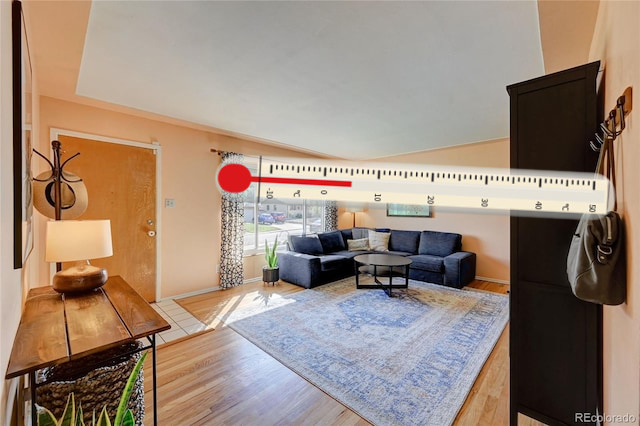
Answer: °C 5
